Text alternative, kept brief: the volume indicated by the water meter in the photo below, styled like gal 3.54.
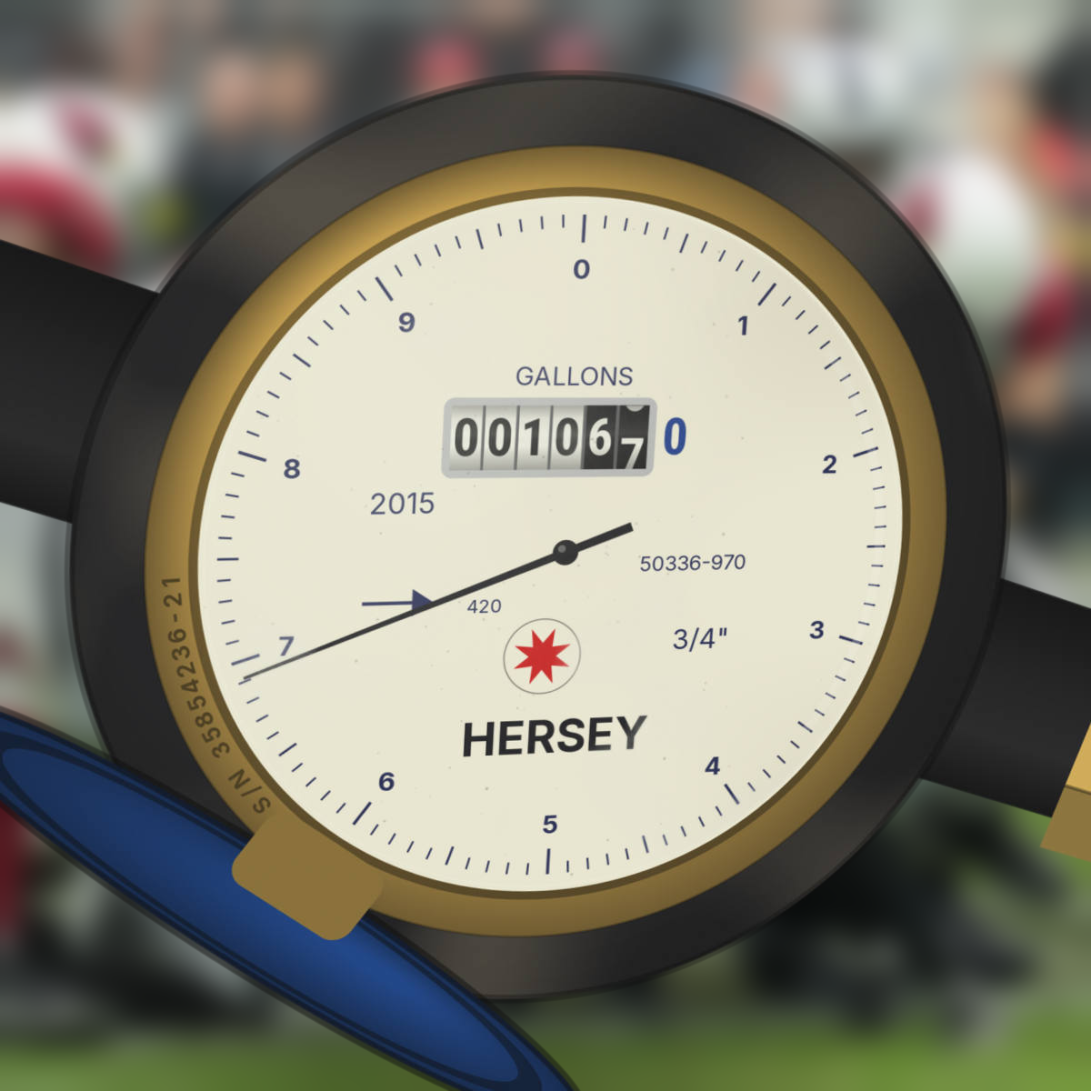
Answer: gal 10666.9
